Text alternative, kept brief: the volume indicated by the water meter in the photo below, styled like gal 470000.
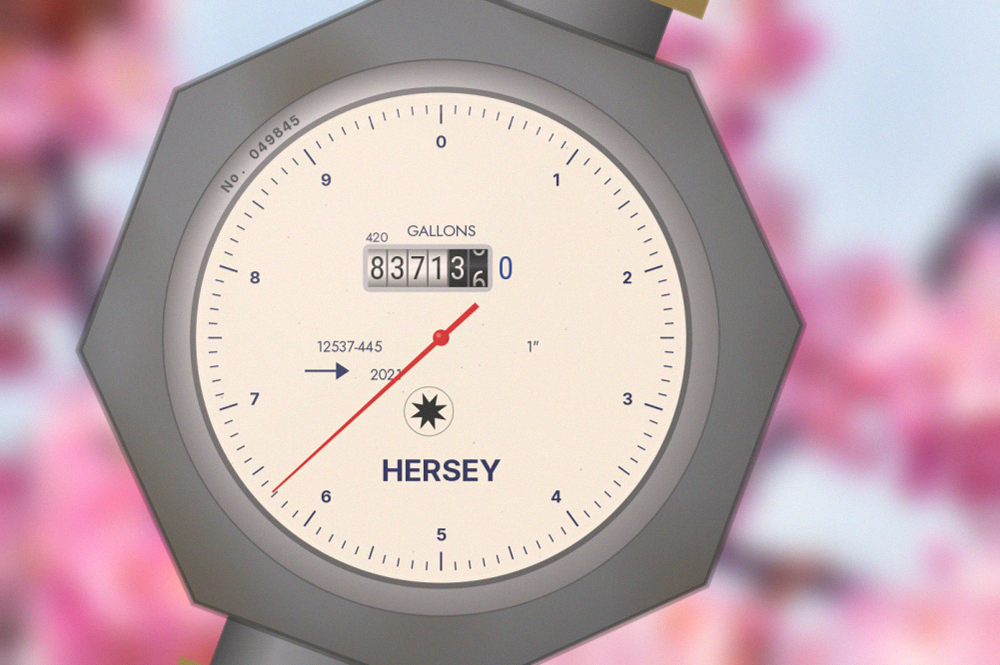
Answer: gal 8371356.3
